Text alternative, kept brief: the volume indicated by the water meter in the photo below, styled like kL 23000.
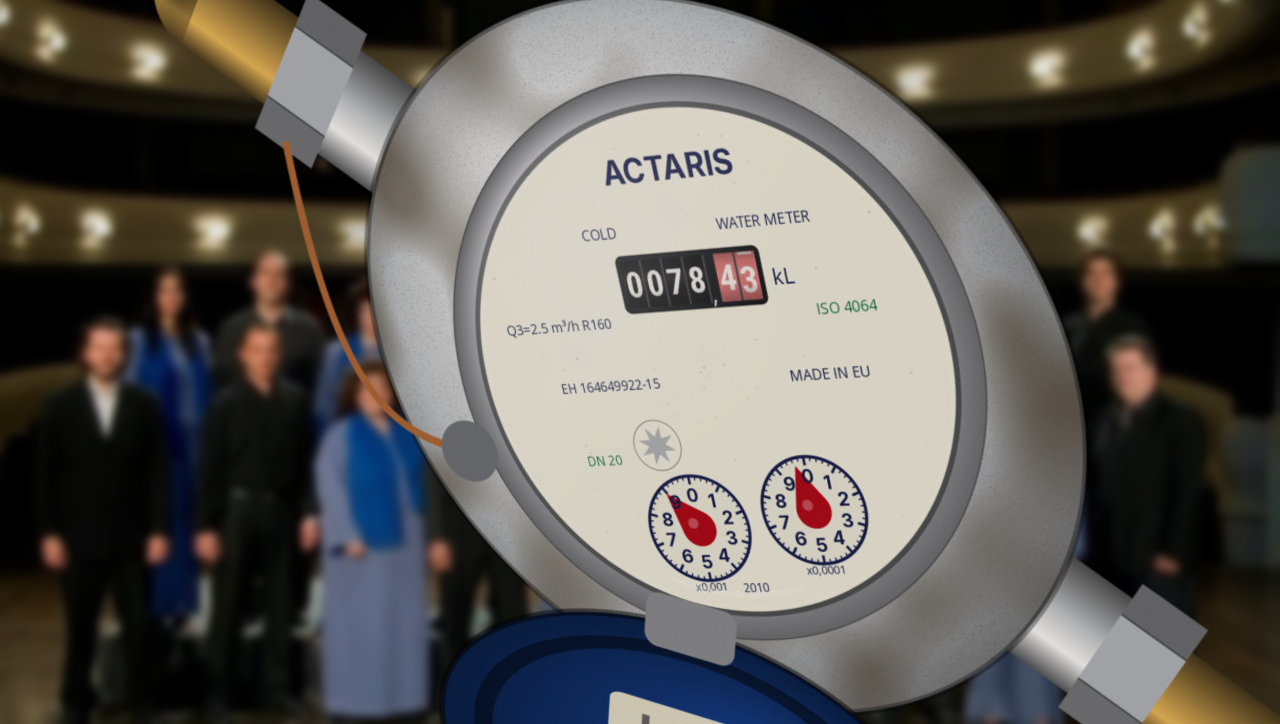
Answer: kL 78.4289
